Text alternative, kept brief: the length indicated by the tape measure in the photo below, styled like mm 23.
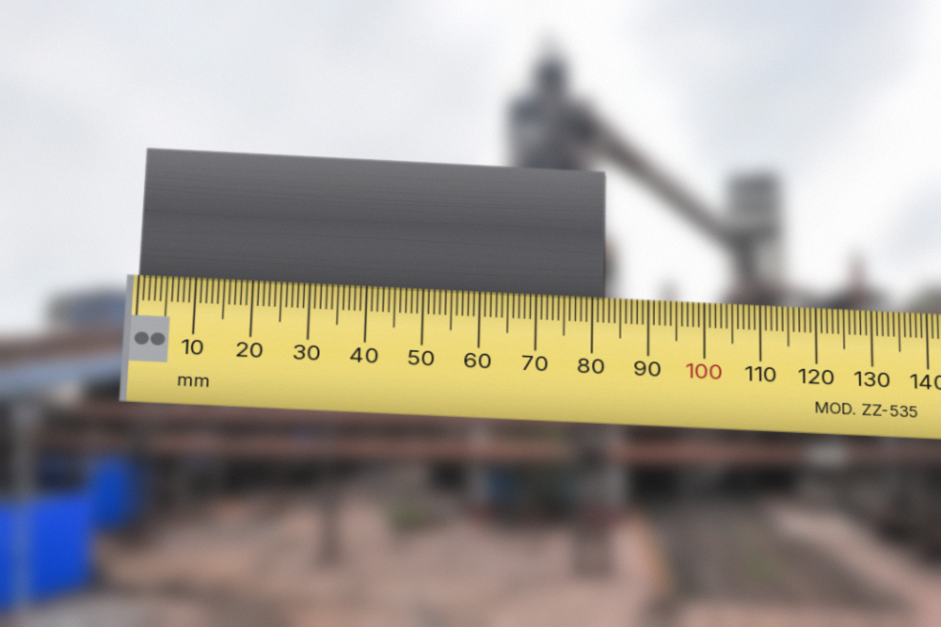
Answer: mm 82
